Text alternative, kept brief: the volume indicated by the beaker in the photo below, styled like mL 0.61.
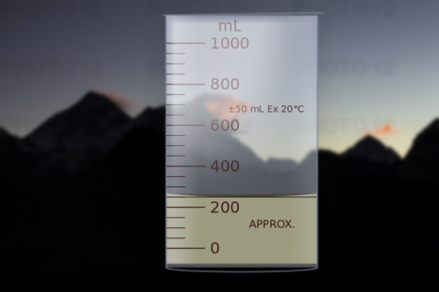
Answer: mL 250
